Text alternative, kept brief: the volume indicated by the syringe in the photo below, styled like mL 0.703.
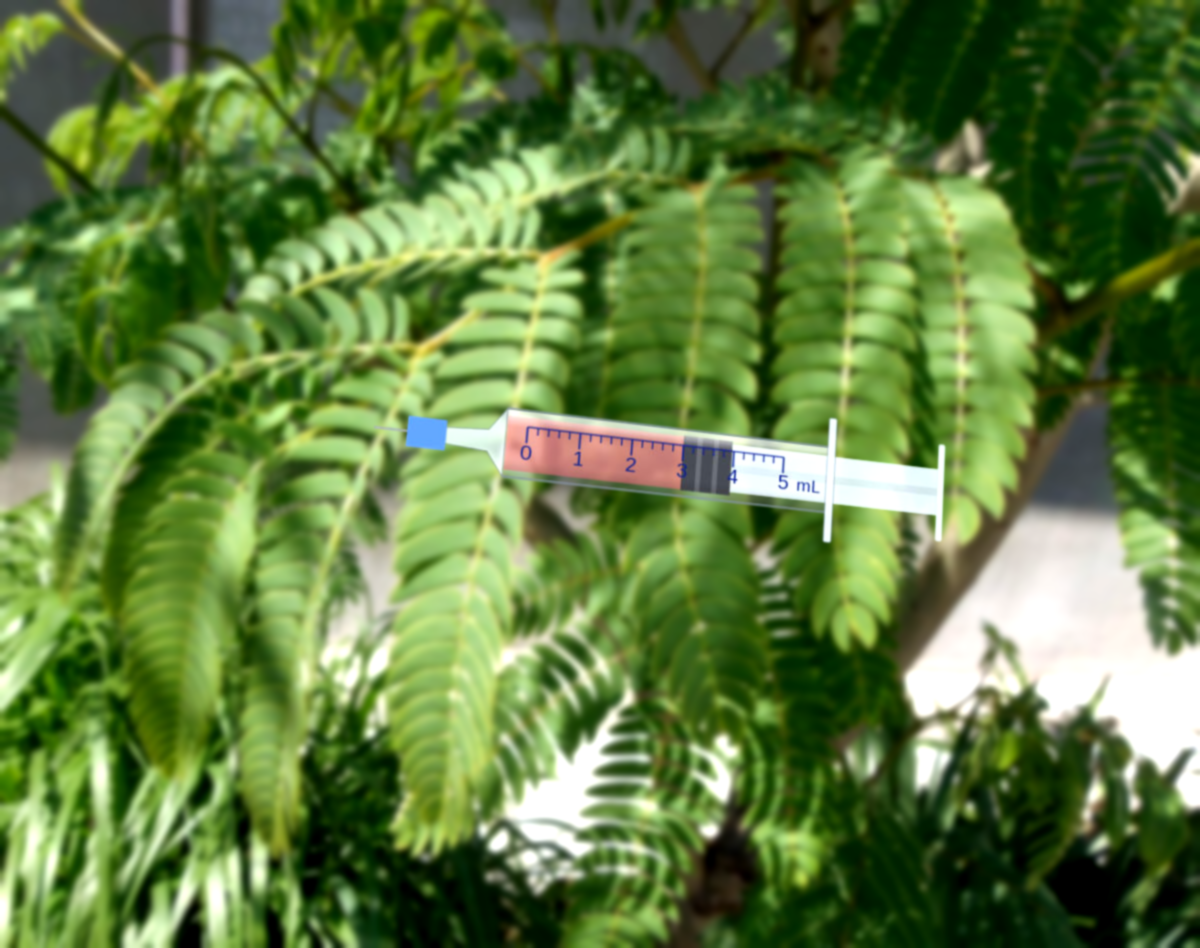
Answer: mL 3
